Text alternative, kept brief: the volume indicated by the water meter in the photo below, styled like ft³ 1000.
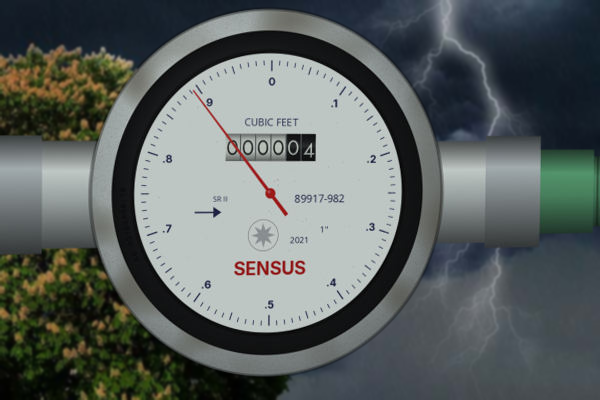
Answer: ft³ 3.89
